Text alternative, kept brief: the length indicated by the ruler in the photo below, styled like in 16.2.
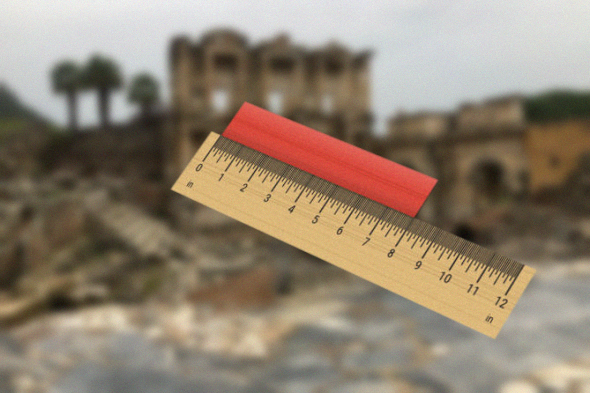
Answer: in 8
